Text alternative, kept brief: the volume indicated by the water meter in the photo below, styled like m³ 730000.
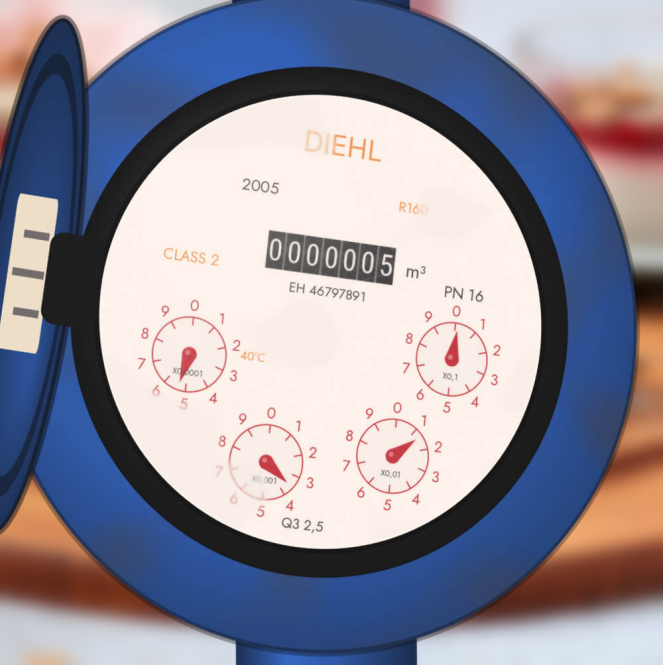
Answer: m³ 5.0135
